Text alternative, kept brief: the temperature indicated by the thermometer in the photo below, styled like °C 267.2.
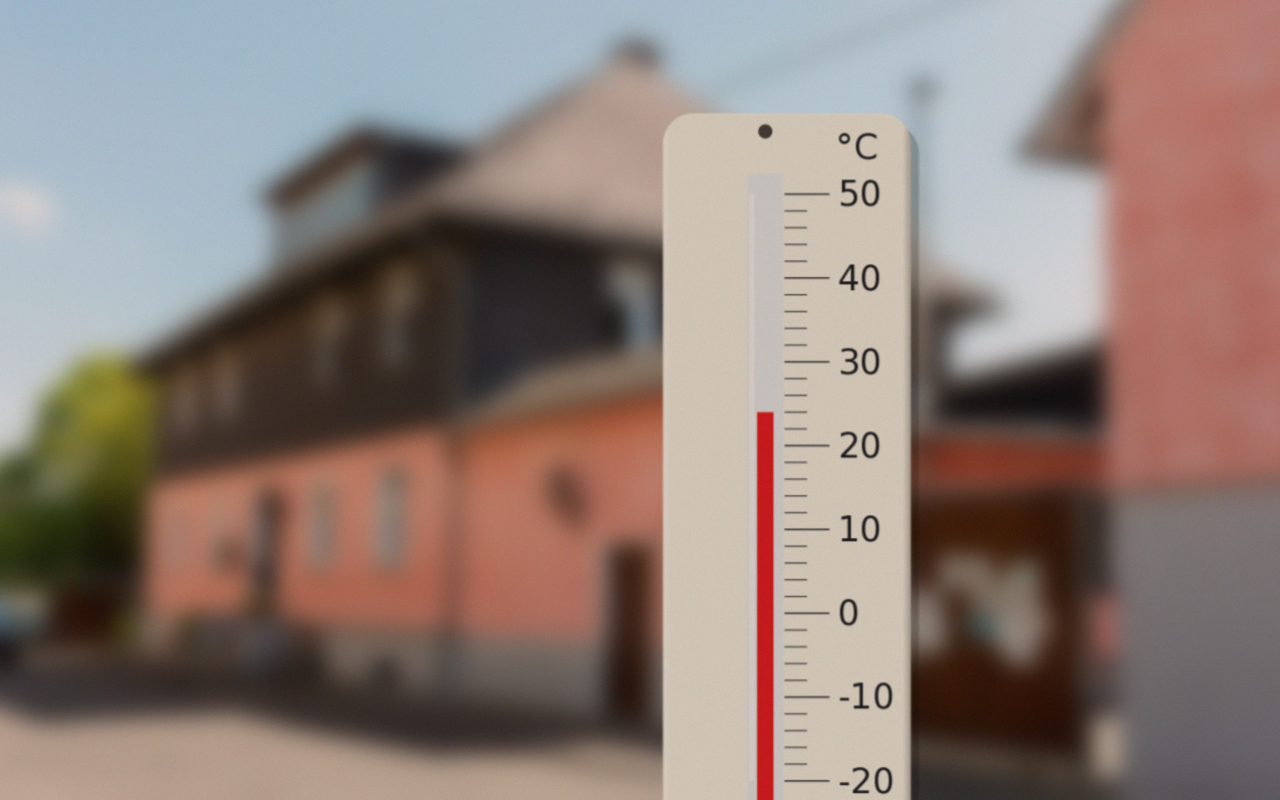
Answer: °C 24
